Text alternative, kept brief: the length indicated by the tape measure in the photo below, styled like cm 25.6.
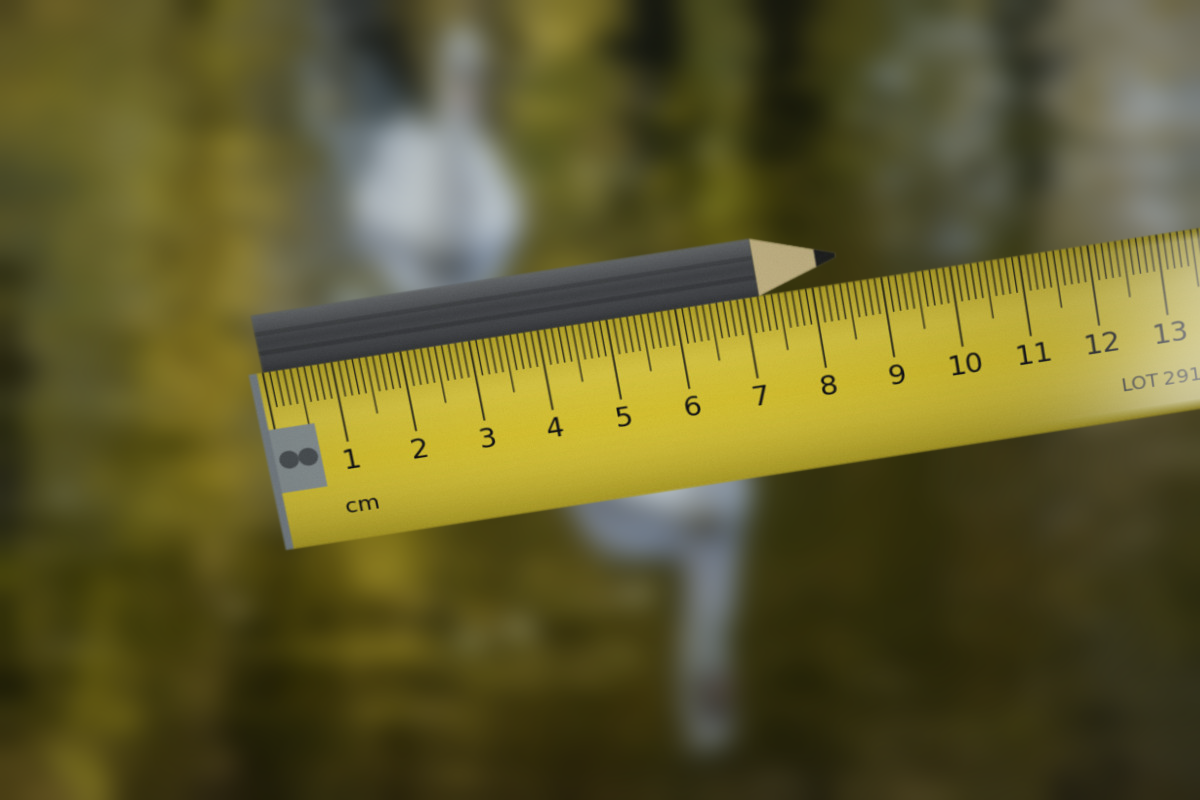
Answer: cm 8.4
